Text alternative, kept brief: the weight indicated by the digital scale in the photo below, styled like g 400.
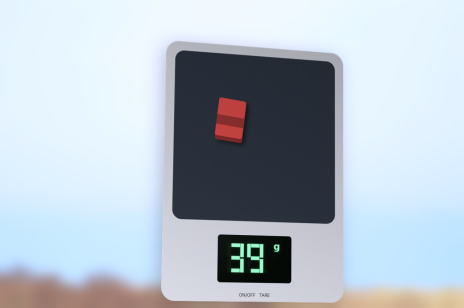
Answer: g 39
